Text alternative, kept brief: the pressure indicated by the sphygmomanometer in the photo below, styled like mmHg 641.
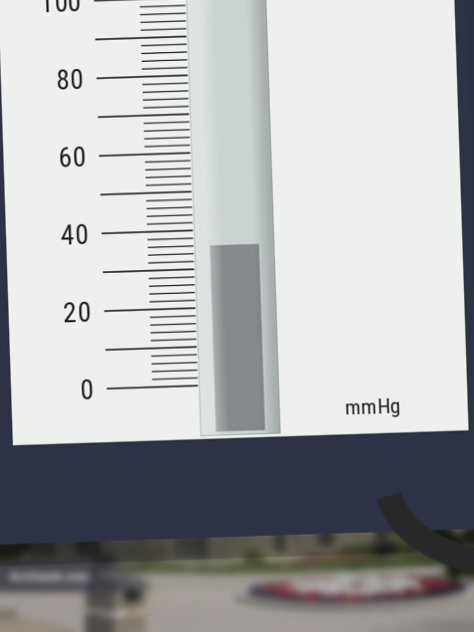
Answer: mmHg 36
